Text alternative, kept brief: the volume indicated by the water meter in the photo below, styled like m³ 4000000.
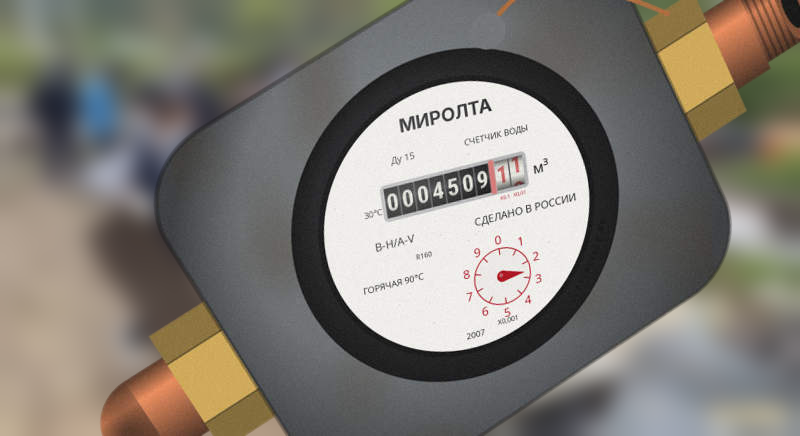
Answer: m³ 4509.112
